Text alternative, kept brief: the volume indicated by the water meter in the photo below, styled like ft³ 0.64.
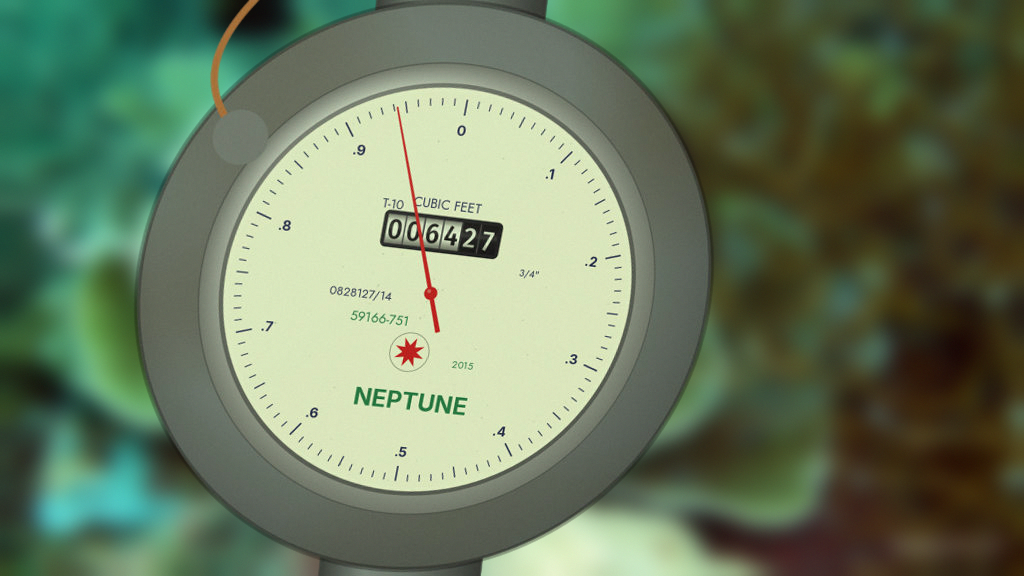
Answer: ft³ 6426.94
